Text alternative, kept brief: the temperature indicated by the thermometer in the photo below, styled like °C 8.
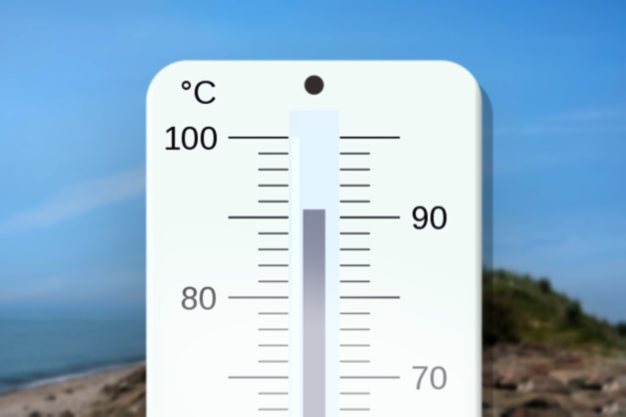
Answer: °C 91
